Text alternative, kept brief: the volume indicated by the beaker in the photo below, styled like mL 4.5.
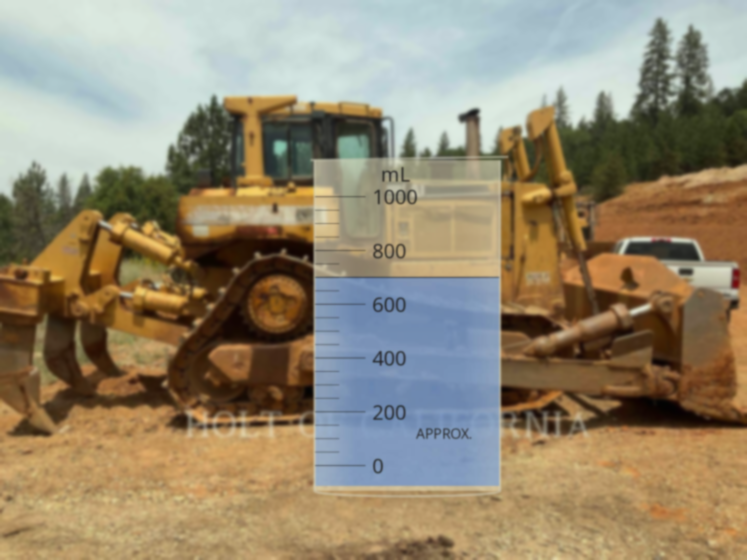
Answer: mL 700
